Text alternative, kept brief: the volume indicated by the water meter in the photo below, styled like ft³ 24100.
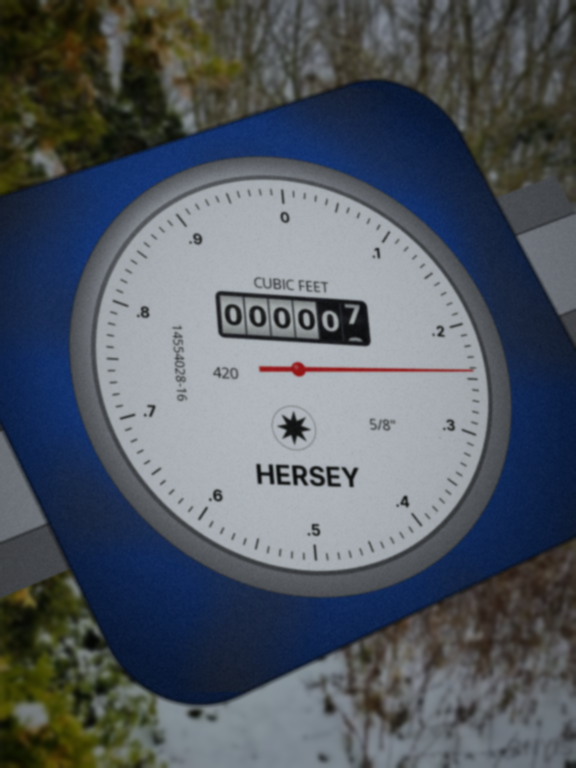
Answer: ft³ 7.24
